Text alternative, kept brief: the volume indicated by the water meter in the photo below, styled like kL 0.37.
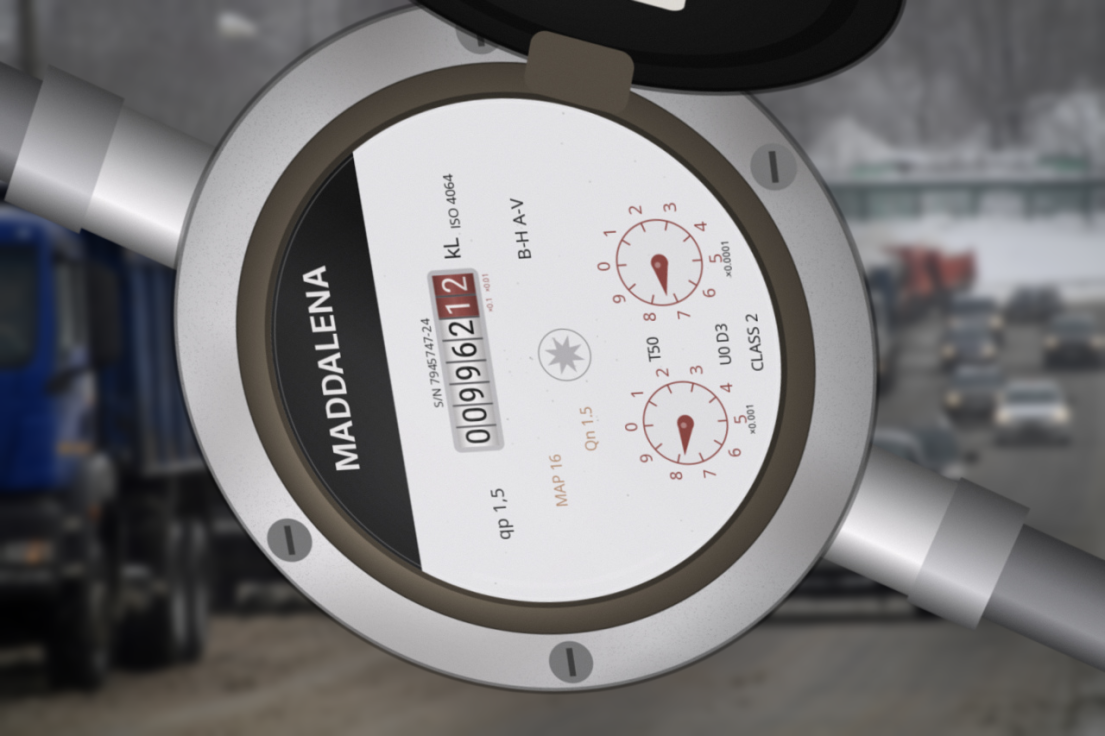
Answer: kL 9962.1277
